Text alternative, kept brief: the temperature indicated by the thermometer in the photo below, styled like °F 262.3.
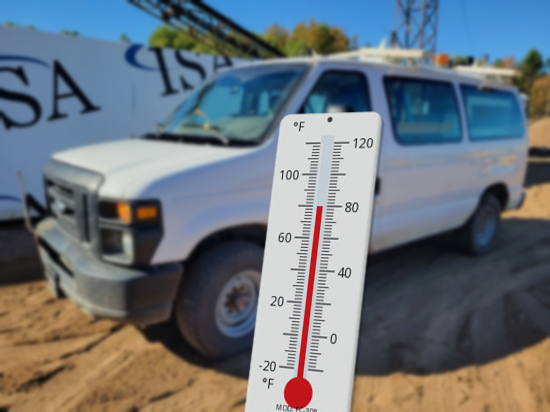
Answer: °F 80
